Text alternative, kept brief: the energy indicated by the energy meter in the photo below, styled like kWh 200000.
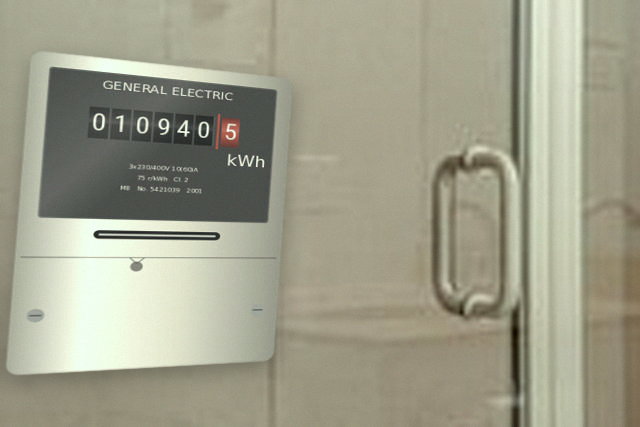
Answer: kWh 10940.5
